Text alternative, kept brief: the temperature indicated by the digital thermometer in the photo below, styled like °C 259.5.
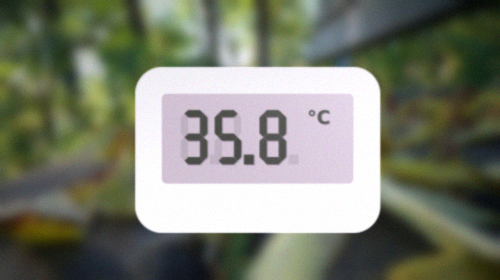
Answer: °C 35.8
